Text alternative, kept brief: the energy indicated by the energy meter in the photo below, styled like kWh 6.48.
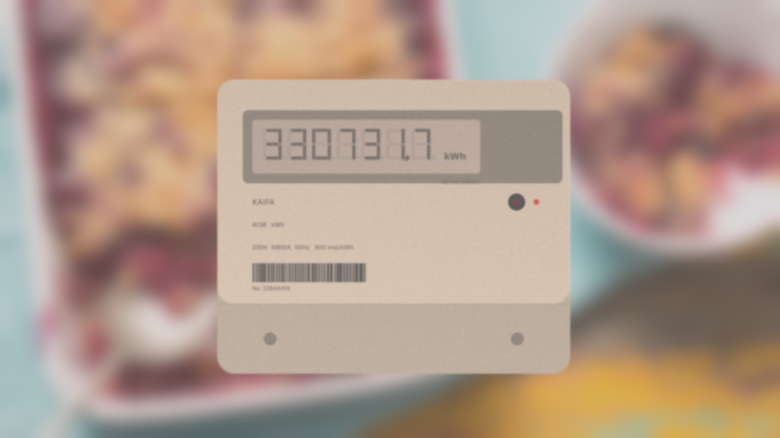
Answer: kWh 330731.7
